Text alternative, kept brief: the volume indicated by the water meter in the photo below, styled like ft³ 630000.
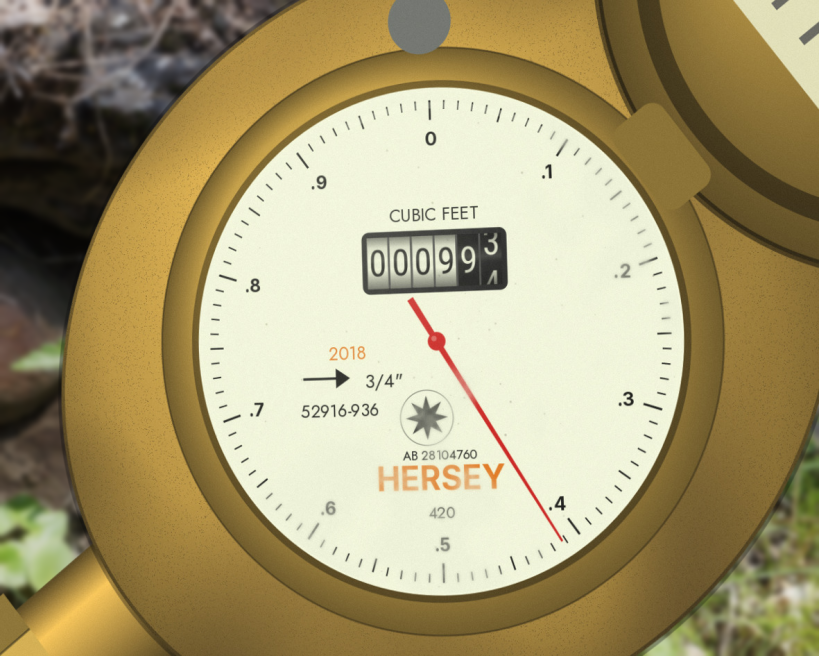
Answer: ft³ 993.41
